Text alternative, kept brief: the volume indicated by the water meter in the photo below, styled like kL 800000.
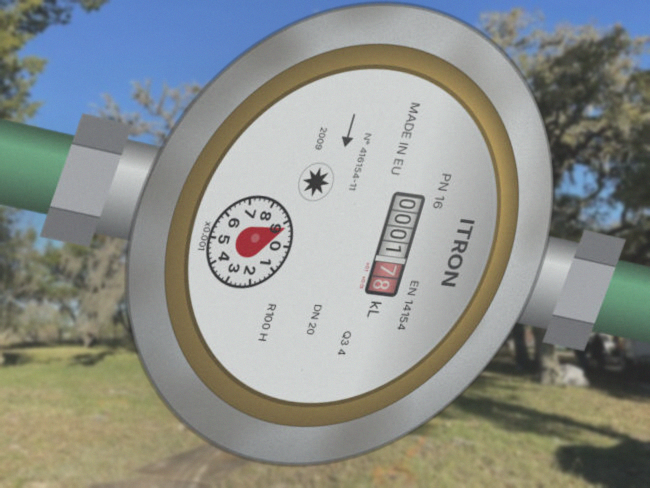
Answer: kL 1.779
